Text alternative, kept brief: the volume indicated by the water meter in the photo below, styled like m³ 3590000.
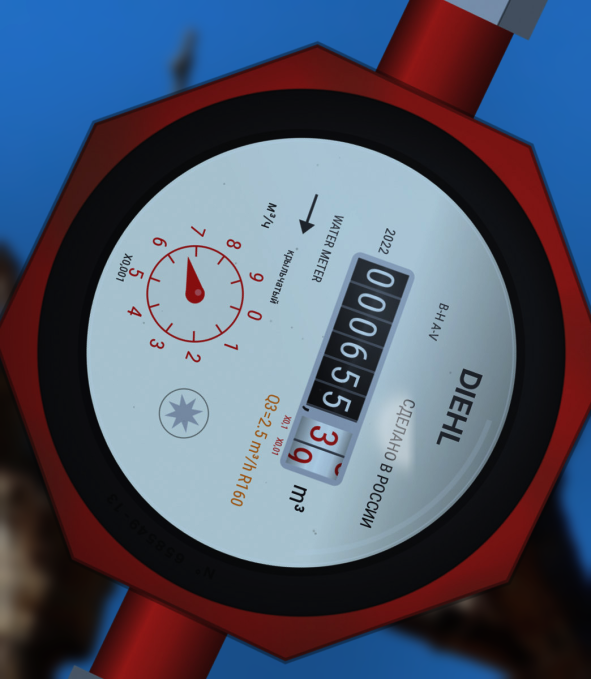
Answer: m³ 655.386
